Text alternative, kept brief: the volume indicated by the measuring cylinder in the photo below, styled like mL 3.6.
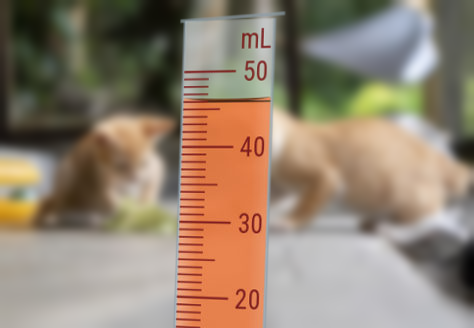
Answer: mL 46
